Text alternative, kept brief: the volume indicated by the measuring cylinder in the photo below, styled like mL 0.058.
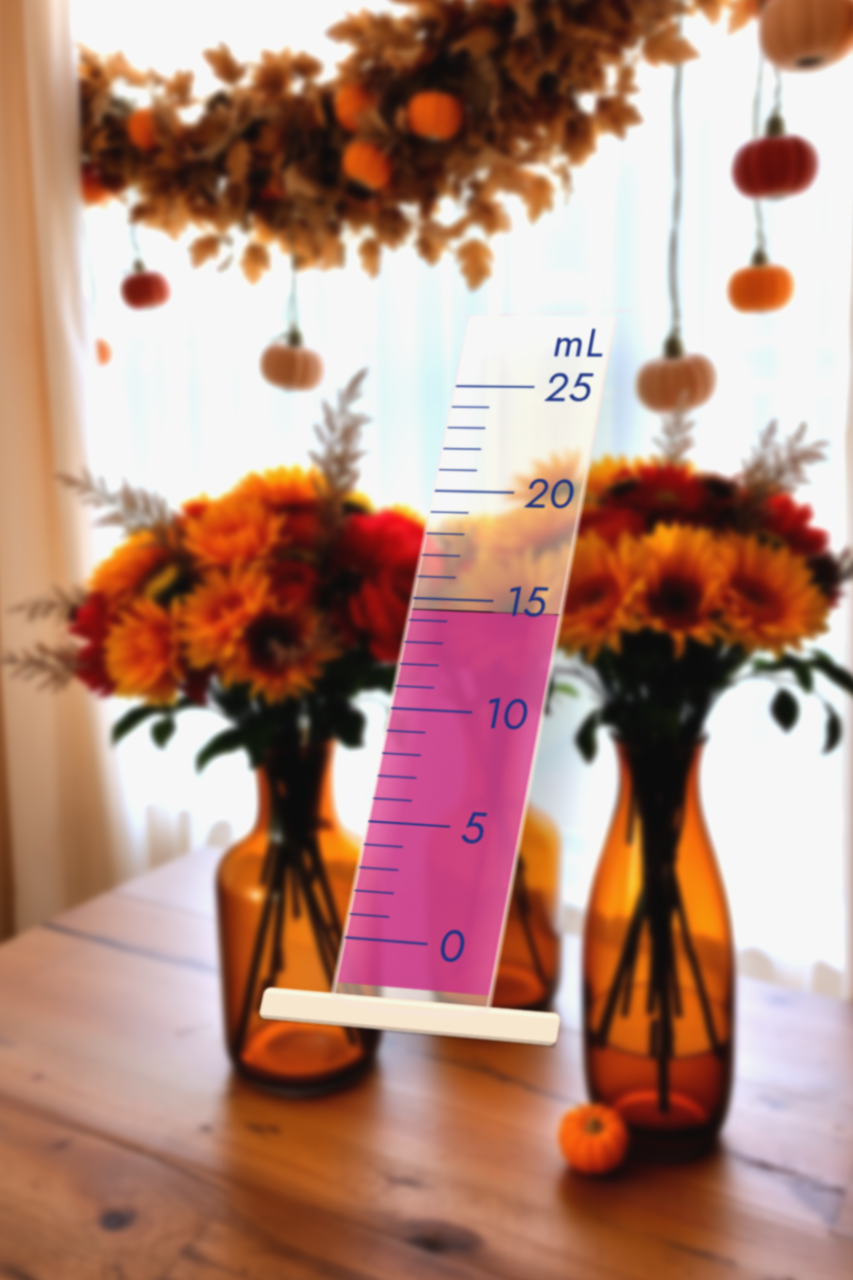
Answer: mL 14.5
